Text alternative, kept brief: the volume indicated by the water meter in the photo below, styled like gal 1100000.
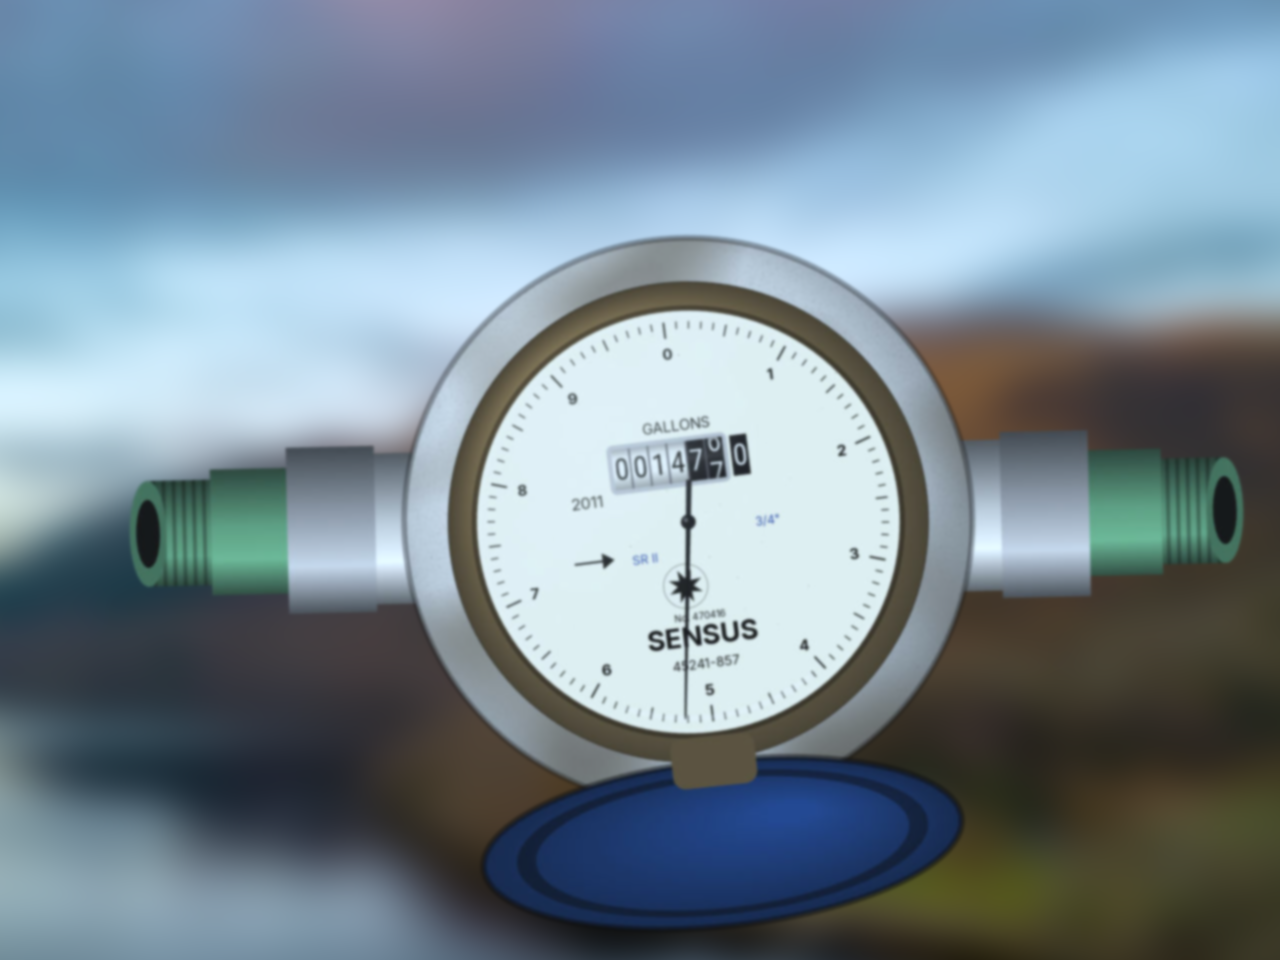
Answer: gal 14765.2
